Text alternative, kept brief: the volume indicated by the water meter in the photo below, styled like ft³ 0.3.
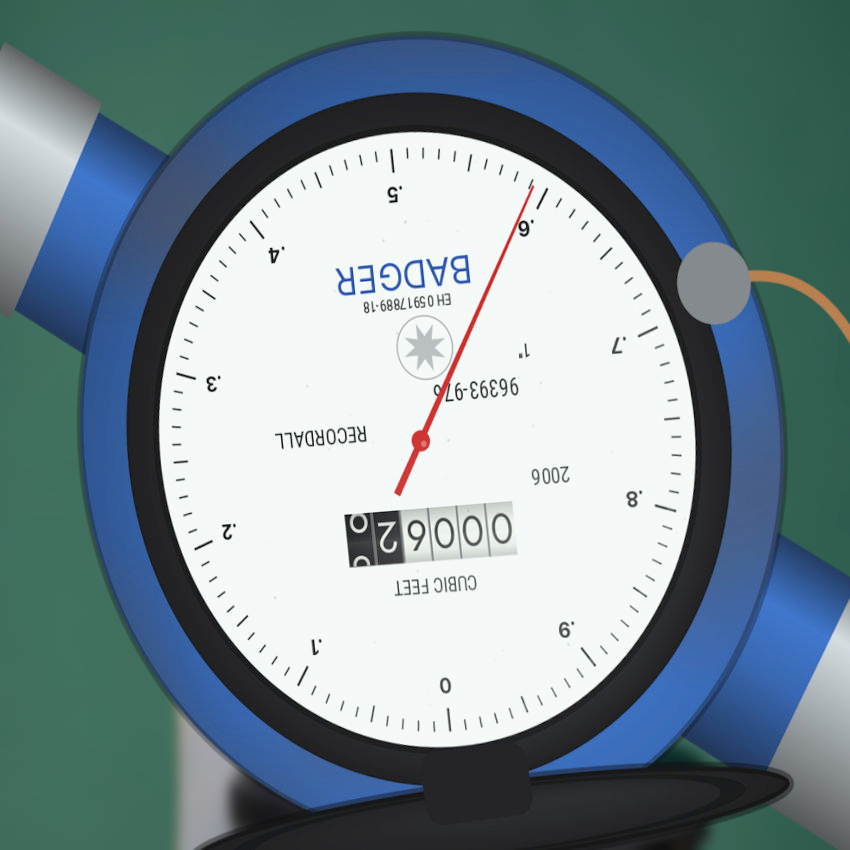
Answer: ft³ 628.59
